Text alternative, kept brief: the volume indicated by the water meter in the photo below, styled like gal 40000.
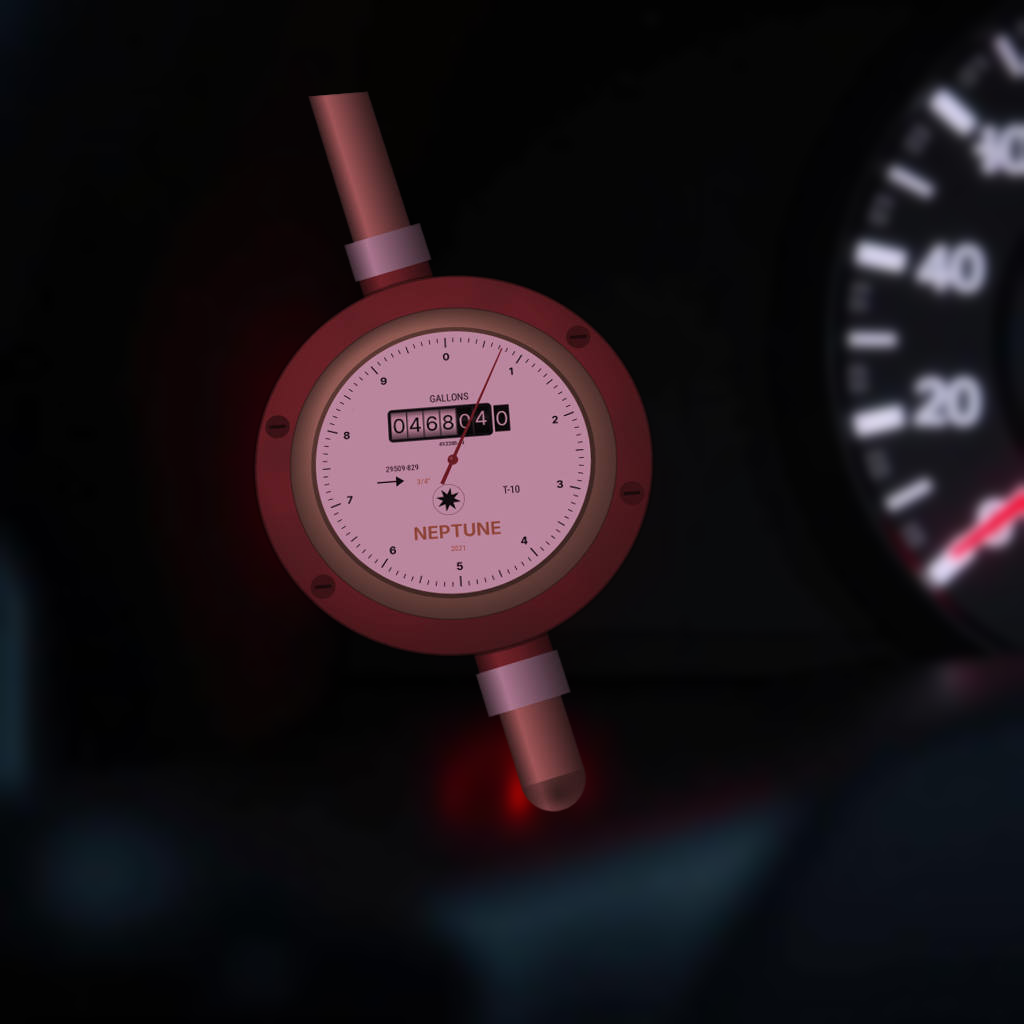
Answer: gal 468040.7
